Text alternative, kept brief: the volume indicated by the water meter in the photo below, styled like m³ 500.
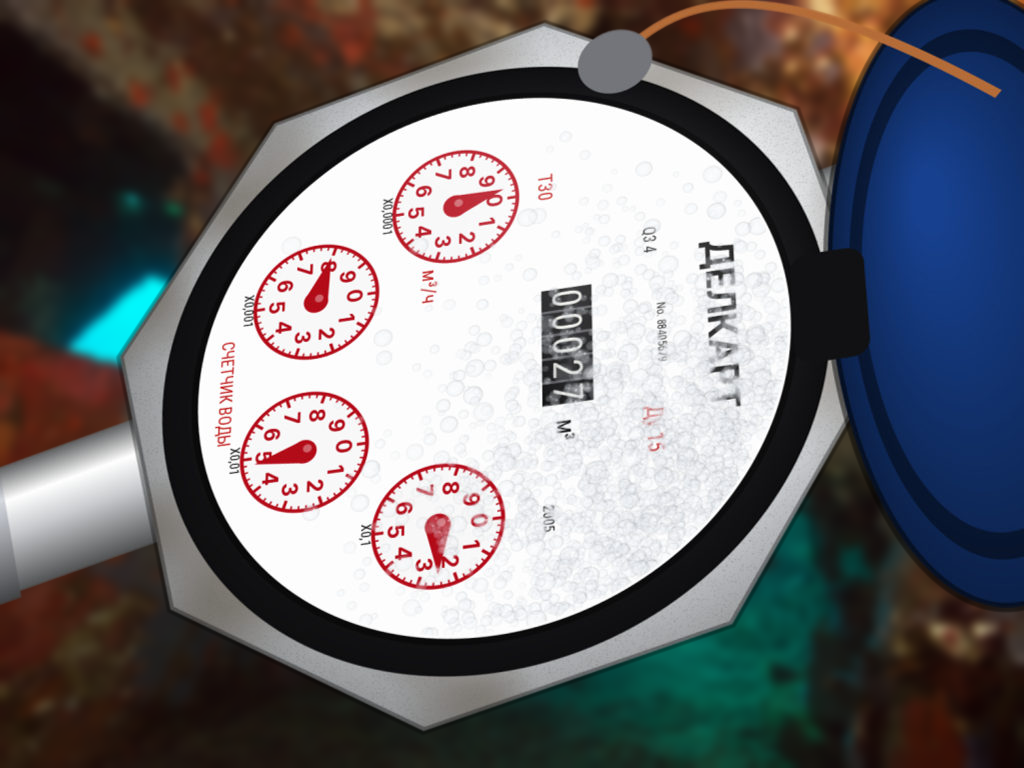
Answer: m³ 27.2479
